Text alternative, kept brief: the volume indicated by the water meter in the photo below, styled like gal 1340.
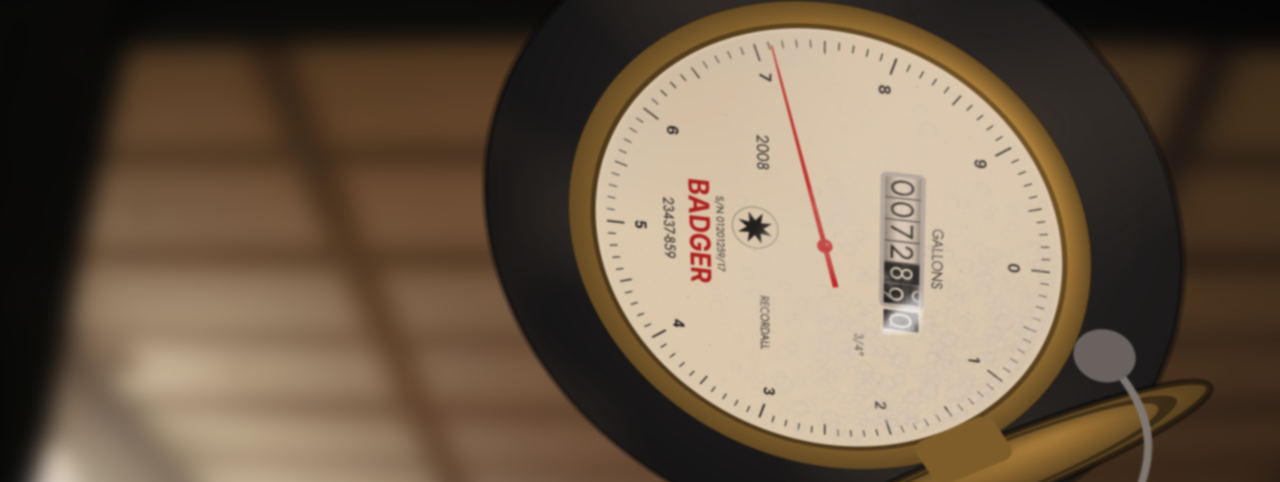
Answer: gal 72887.1
